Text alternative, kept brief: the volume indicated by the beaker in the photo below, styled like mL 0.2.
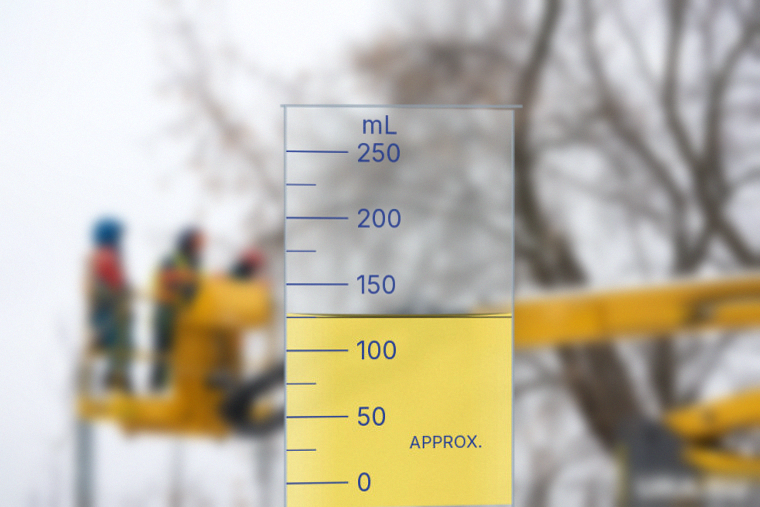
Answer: mL 125
